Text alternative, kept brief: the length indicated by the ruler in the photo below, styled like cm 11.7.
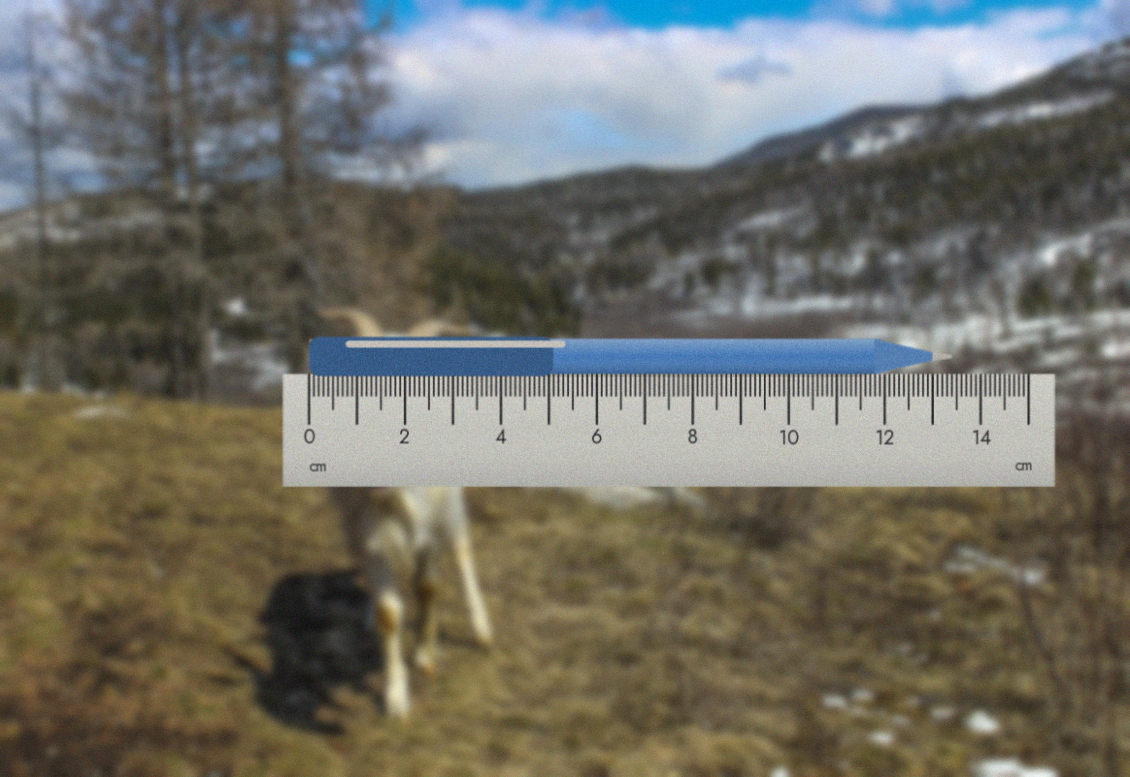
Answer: cm 13.4
